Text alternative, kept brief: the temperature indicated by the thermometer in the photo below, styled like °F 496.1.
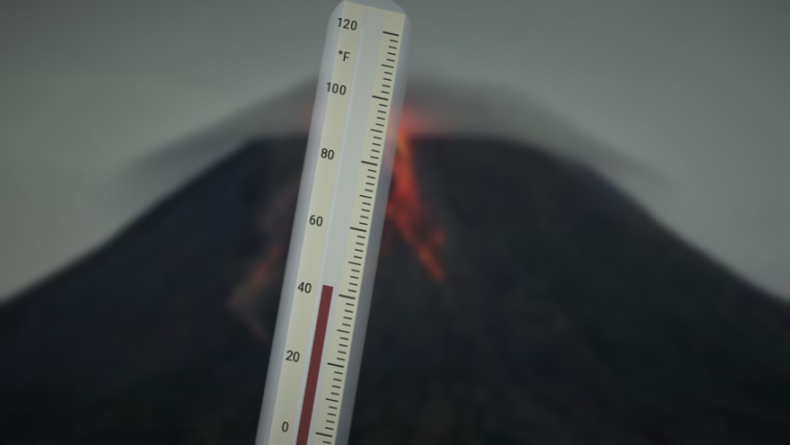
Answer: °F 42
